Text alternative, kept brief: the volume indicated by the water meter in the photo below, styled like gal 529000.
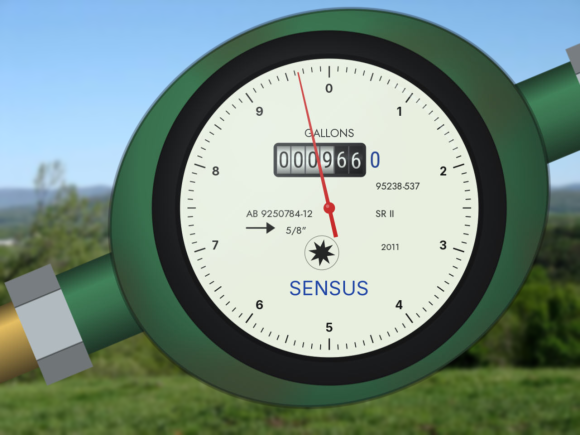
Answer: gal 9659.6
